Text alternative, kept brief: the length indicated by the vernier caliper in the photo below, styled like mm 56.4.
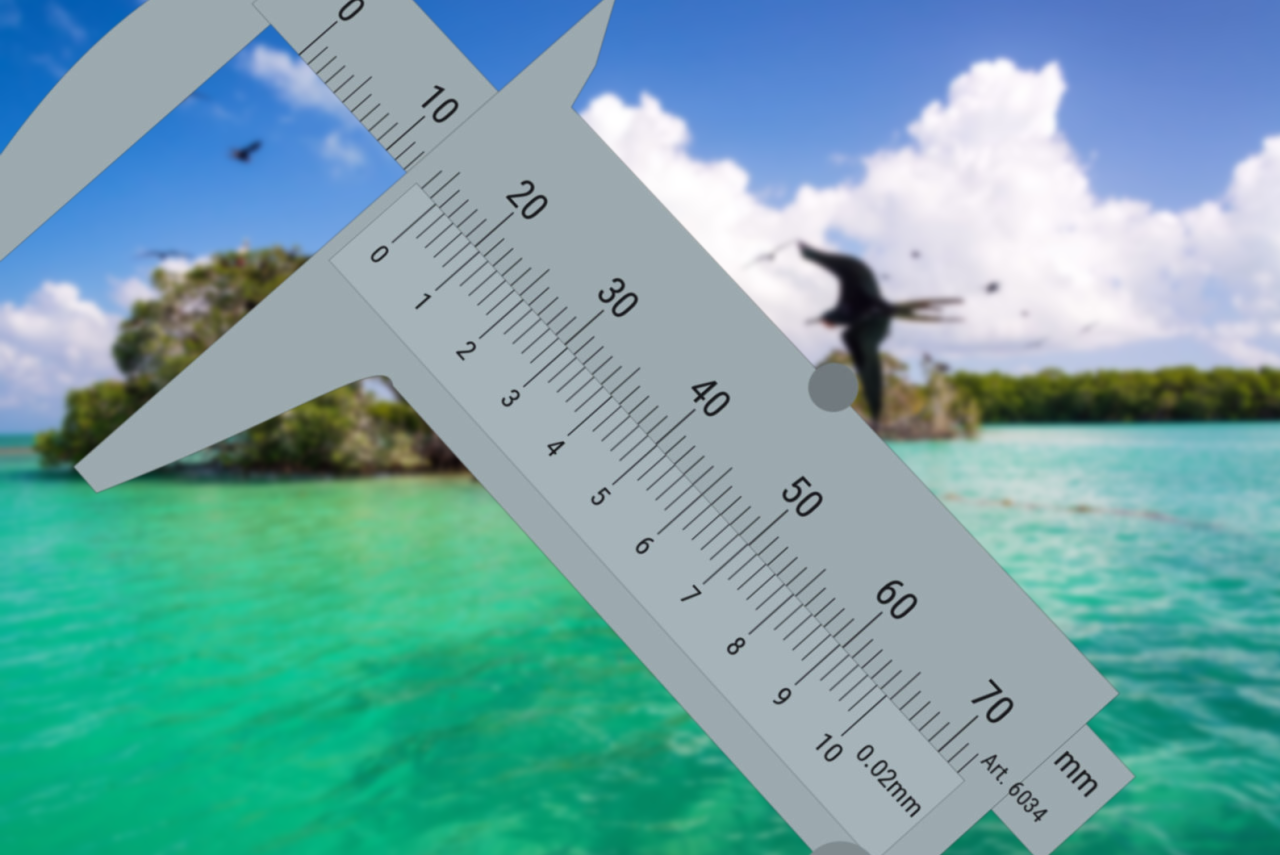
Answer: mm 15.6
